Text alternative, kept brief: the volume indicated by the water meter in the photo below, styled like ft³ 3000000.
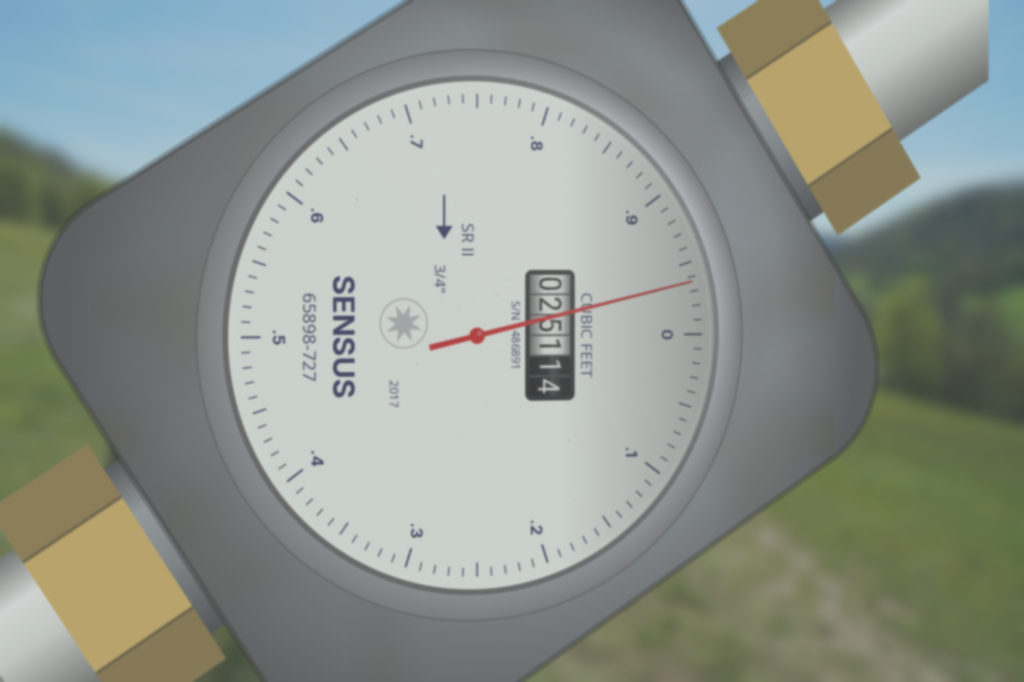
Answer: ft³ 25113.96
